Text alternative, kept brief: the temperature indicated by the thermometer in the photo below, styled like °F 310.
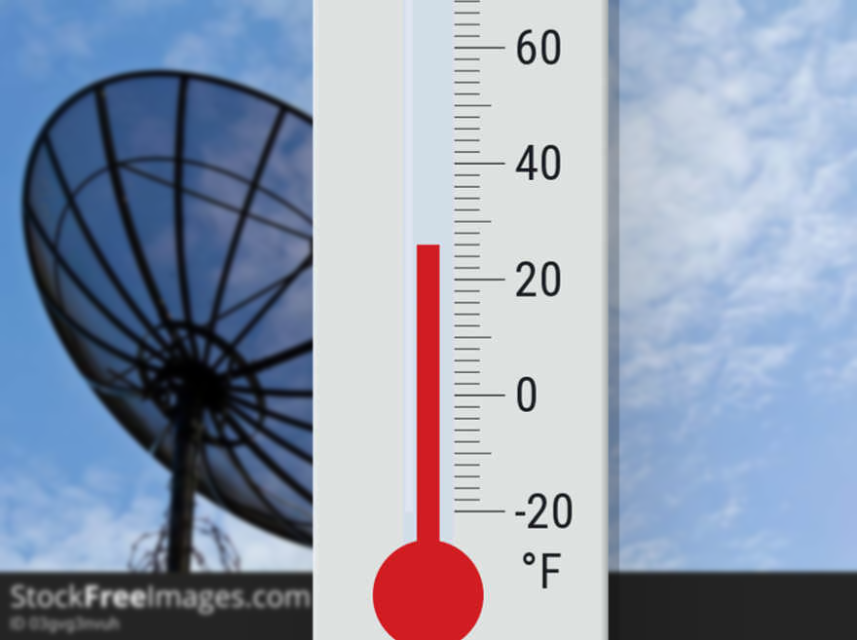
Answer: °F 26
